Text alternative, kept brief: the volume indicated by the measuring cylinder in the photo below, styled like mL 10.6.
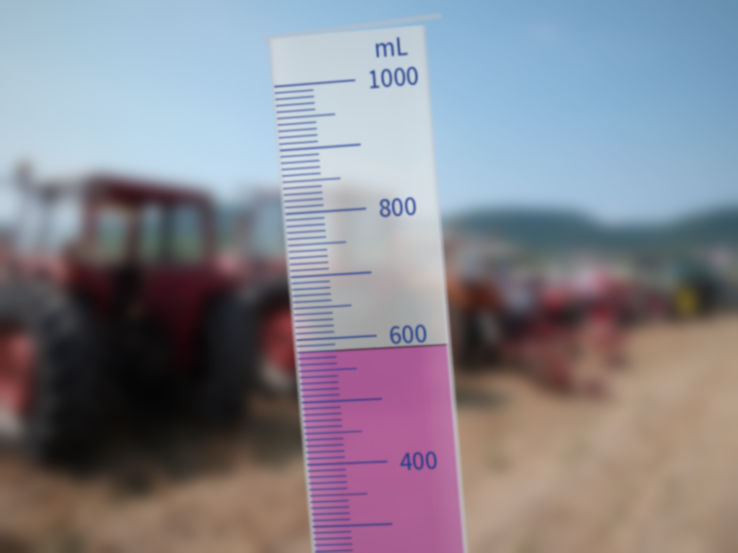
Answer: mL 580
